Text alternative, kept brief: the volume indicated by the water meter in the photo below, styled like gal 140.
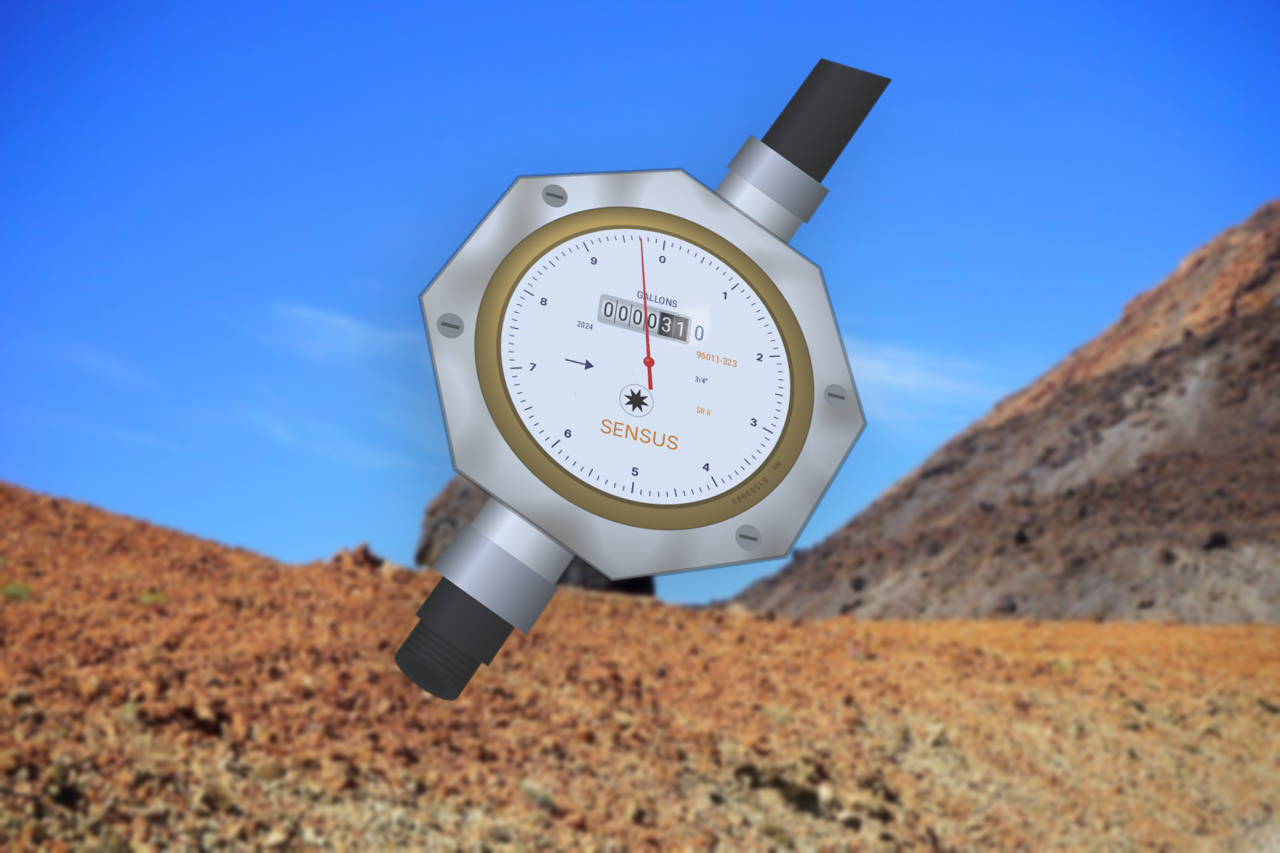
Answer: gal 309.7
